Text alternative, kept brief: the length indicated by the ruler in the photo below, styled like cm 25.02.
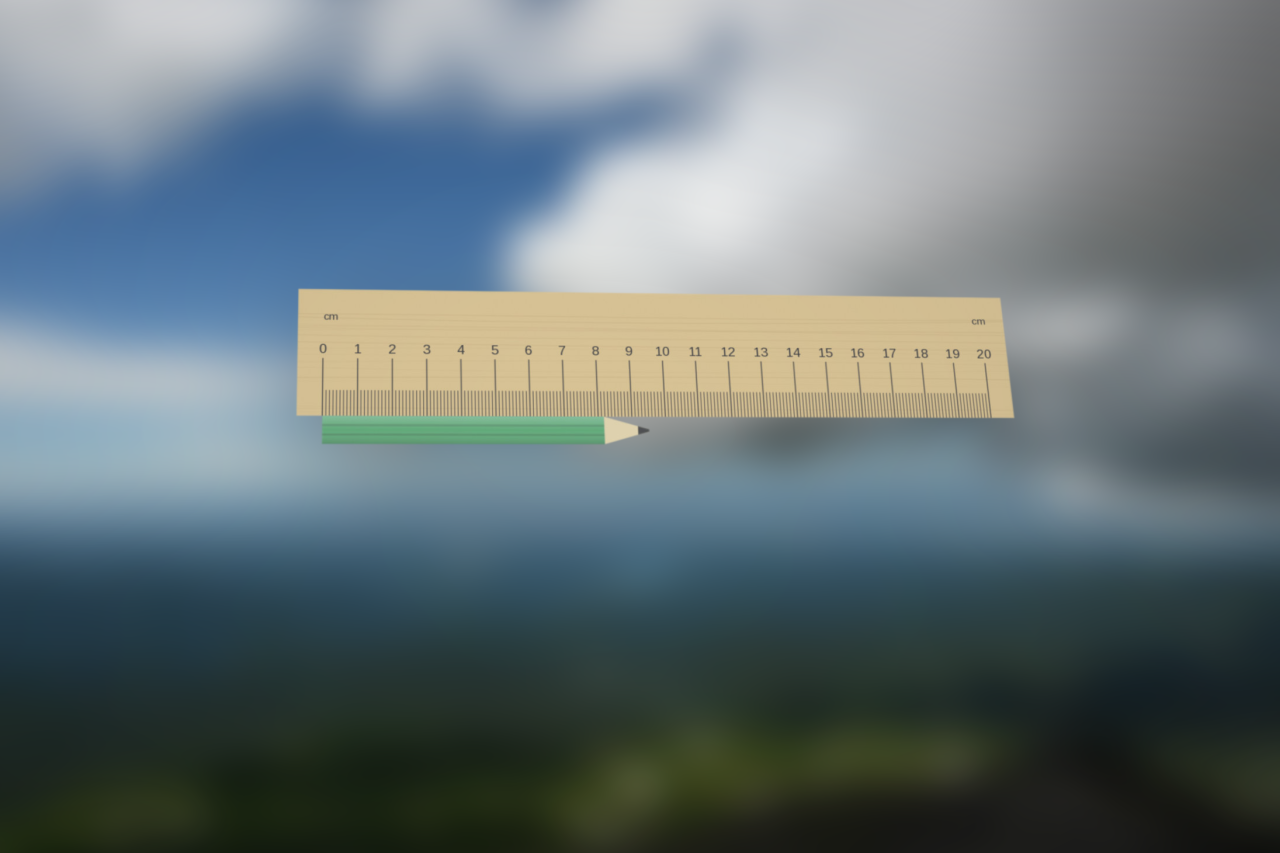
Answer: cm 9.5
